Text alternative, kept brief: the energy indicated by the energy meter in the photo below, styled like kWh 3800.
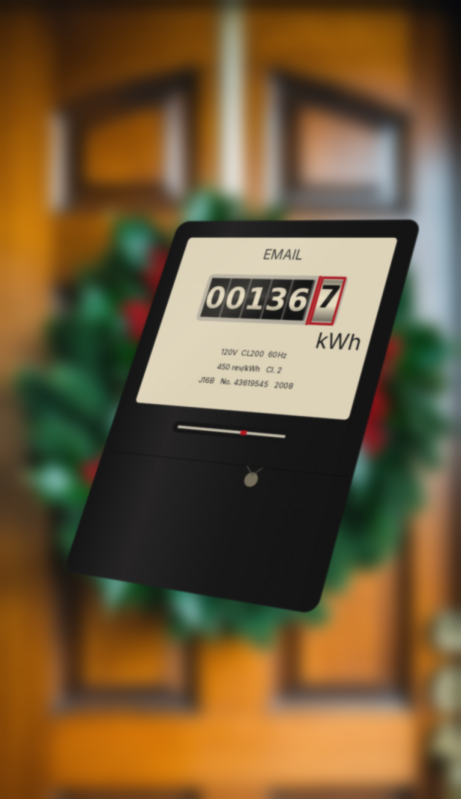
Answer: kWh 136.7
